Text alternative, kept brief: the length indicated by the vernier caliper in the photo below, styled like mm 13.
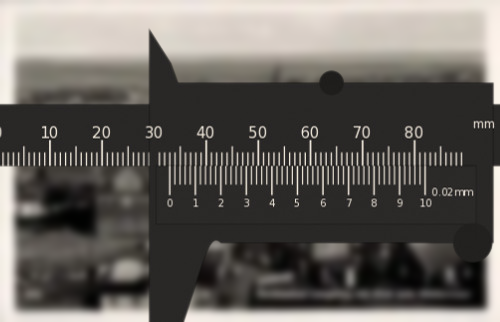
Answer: mm 33.0
